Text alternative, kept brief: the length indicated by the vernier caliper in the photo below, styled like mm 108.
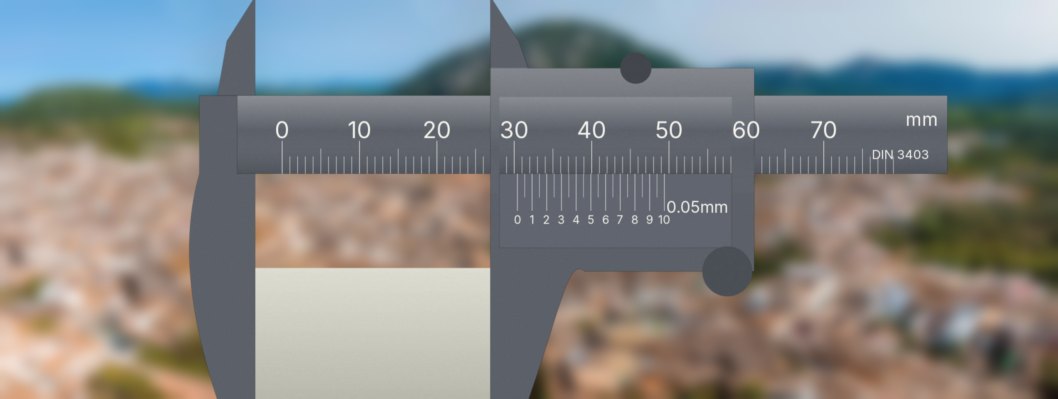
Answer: mm 30.4
